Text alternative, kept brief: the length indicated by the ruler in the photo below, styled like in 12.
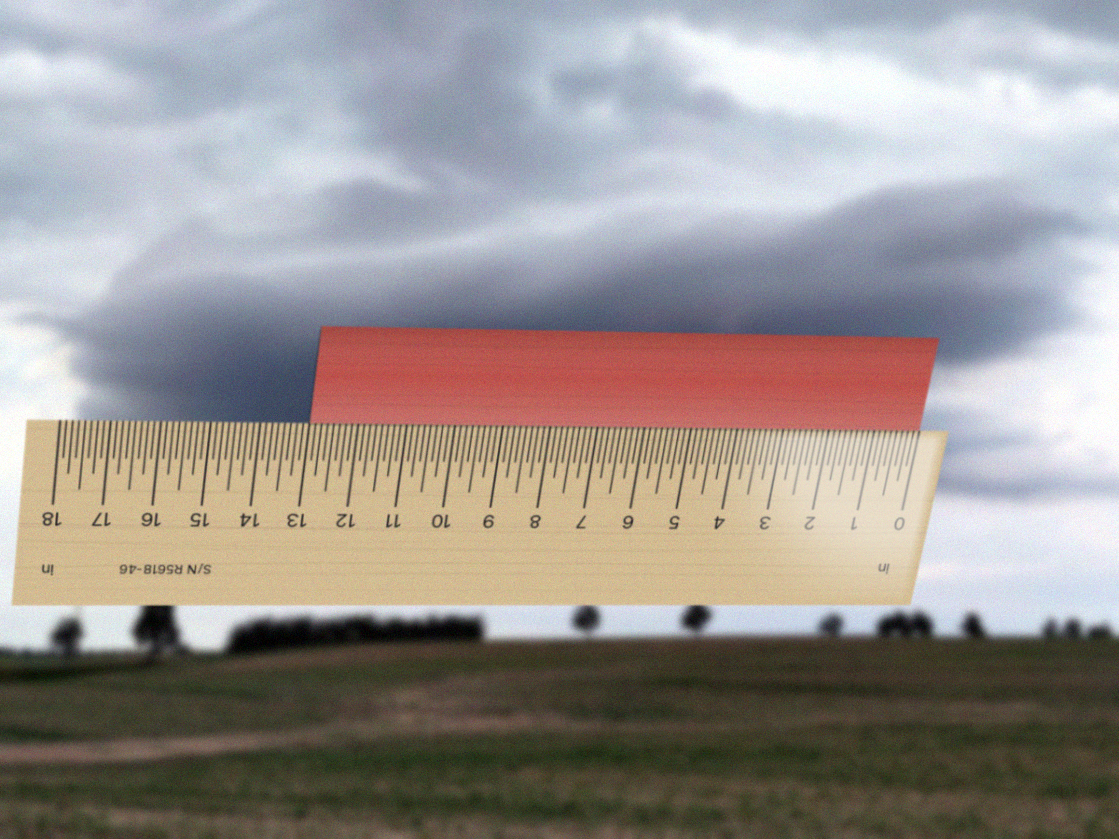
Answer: in 13
